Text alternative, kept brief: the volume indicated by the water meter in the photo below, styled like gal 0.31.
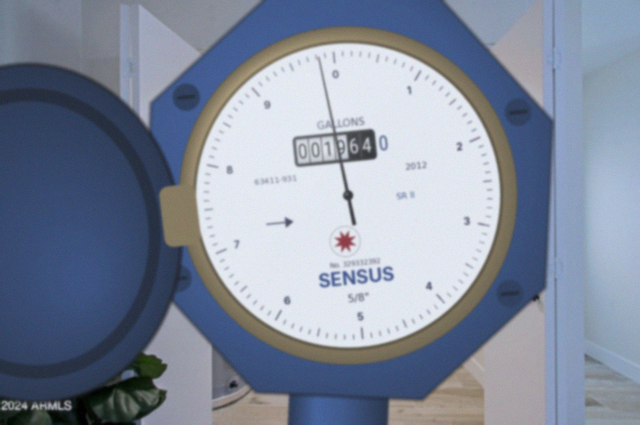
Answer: gal 19639.8
